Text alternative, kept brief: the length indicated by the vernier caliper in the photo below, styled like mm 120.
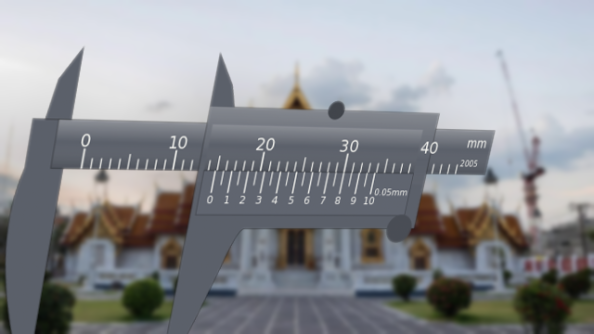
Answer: mm 14.8
